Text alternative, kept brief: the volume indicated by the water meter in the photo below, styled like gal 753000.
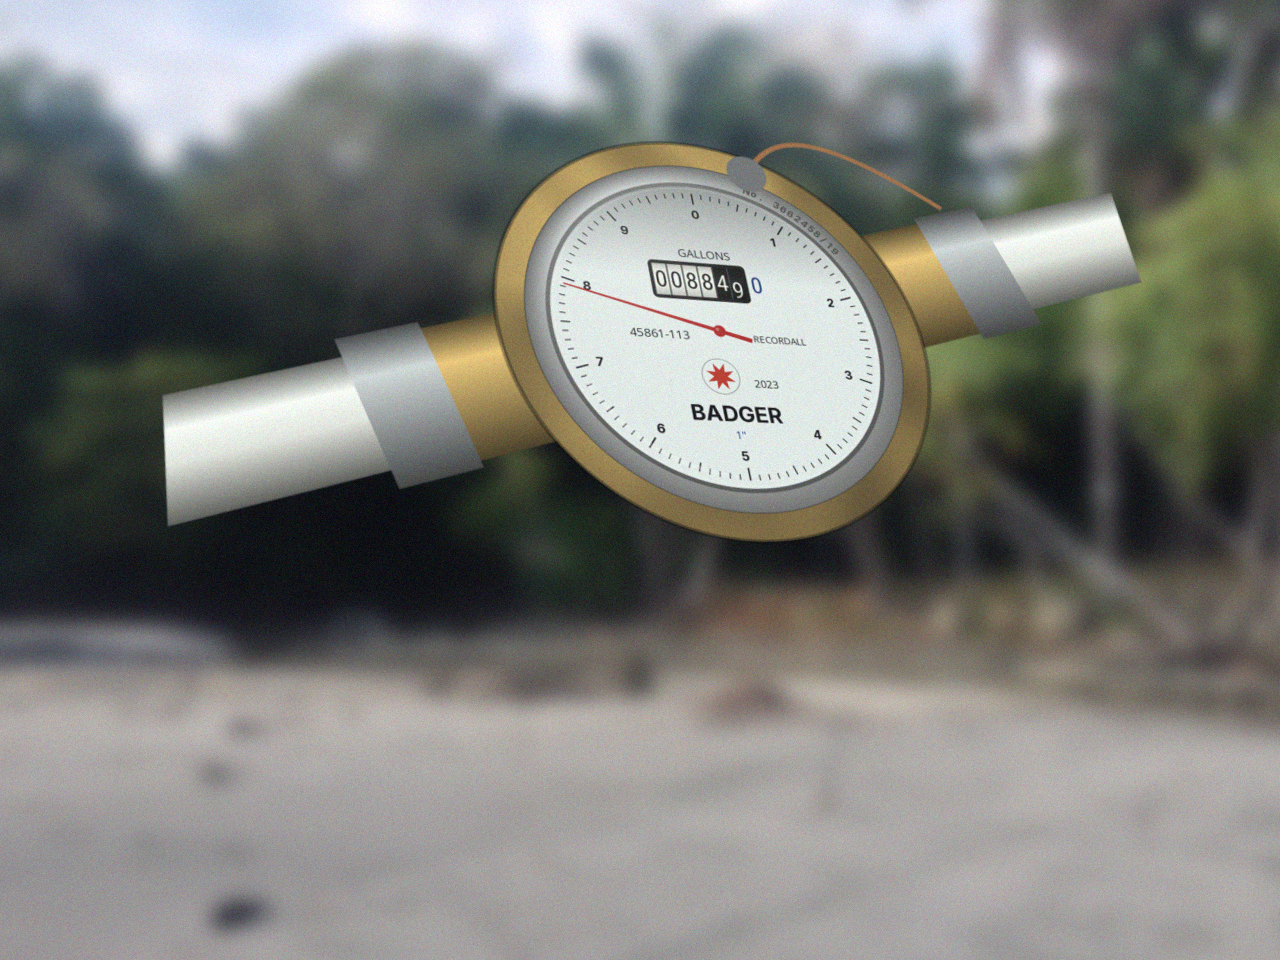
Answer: gal 88487.9
